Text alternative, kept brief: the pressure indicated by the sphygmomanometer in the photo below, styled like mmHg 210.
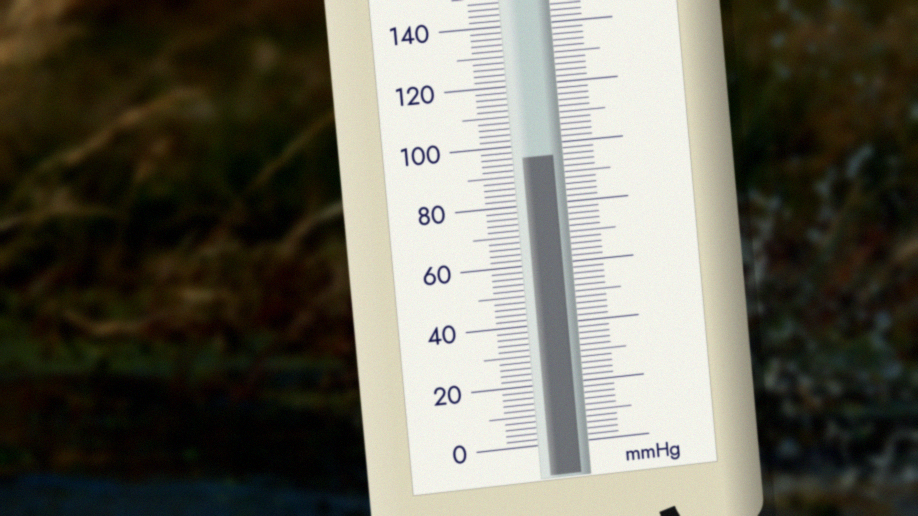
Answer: mmHg 96
